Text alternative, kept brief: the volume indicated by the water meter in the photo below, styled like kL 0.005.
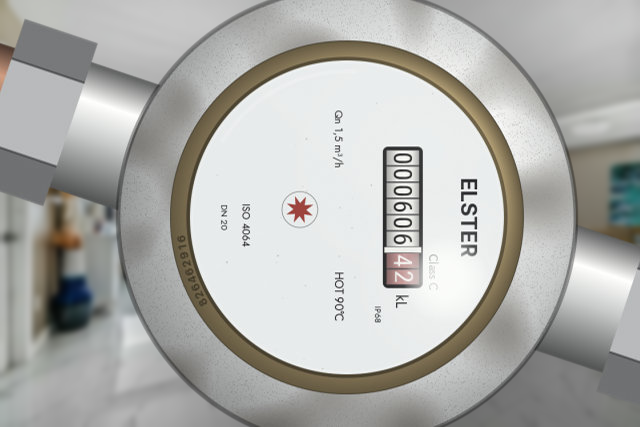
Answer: kL 606.42
